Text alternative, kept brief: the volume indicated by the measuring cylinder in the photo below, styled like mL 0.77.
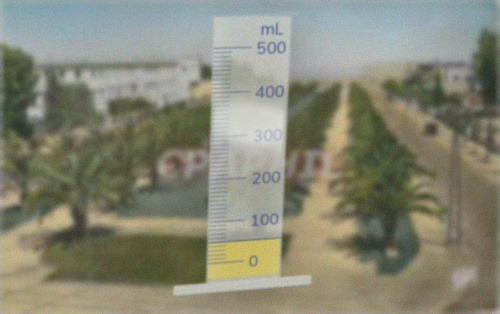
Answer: mL 50
